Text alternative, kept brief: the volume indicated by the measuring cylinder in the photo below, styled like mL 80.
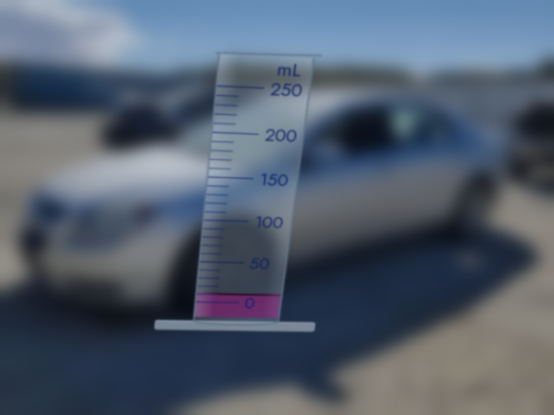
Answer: mL 10
